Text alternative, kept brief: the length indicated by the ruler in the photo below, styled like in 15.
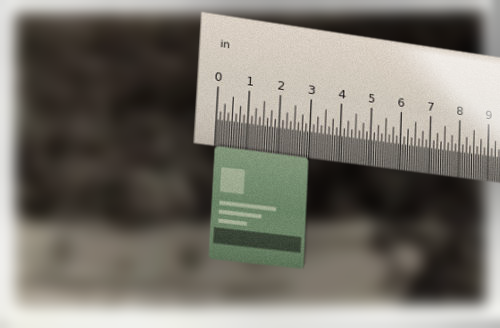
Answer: in 3
